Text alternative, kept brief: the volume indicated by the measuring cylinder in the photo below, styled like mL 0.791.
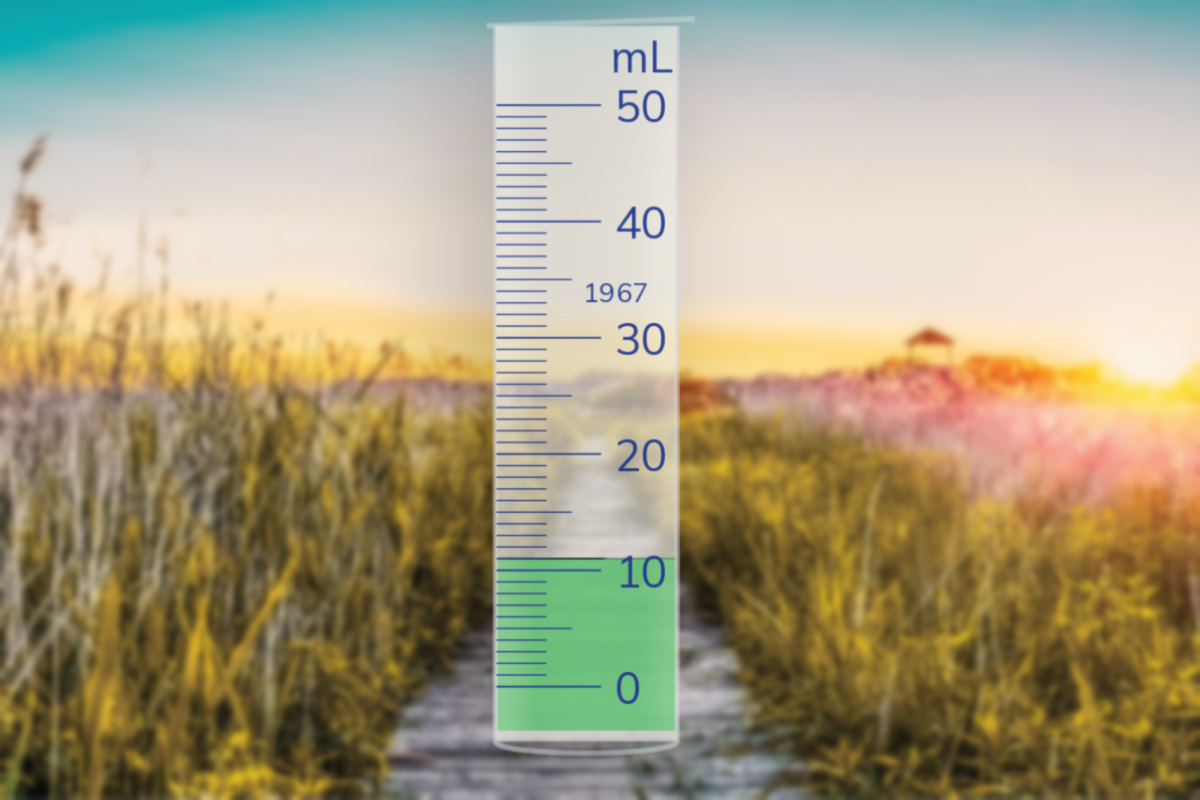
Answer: mL 11
